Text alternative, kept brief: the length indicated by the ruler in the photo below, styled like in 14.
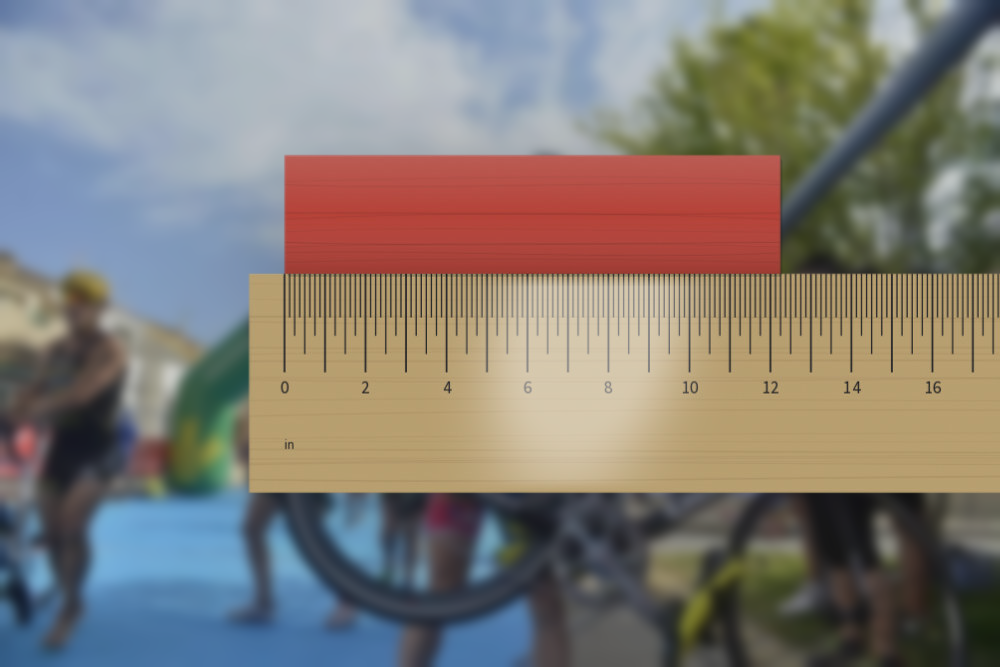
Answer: in 12.25
